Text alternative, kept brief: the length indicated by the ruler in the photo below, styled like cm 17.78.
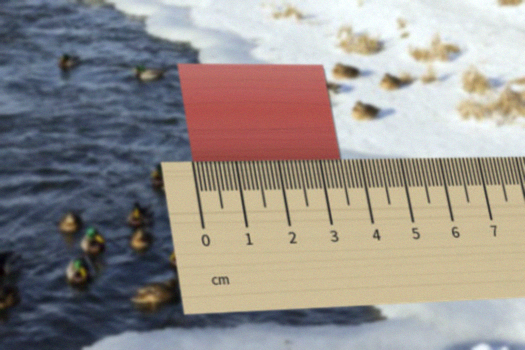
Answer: cm 3.5
